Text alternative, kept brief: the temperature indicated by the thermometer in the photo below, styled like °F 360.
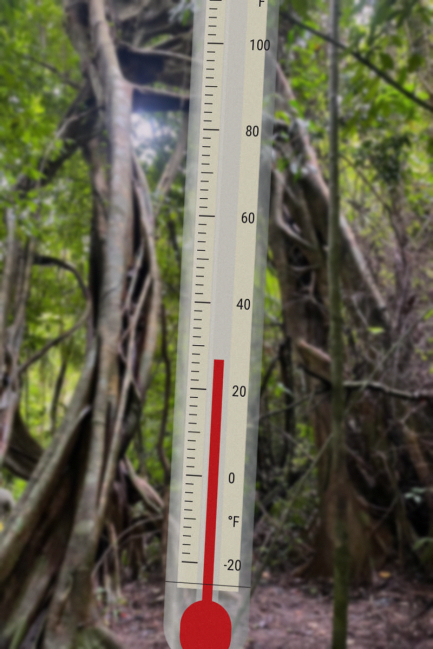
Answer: °F 27
